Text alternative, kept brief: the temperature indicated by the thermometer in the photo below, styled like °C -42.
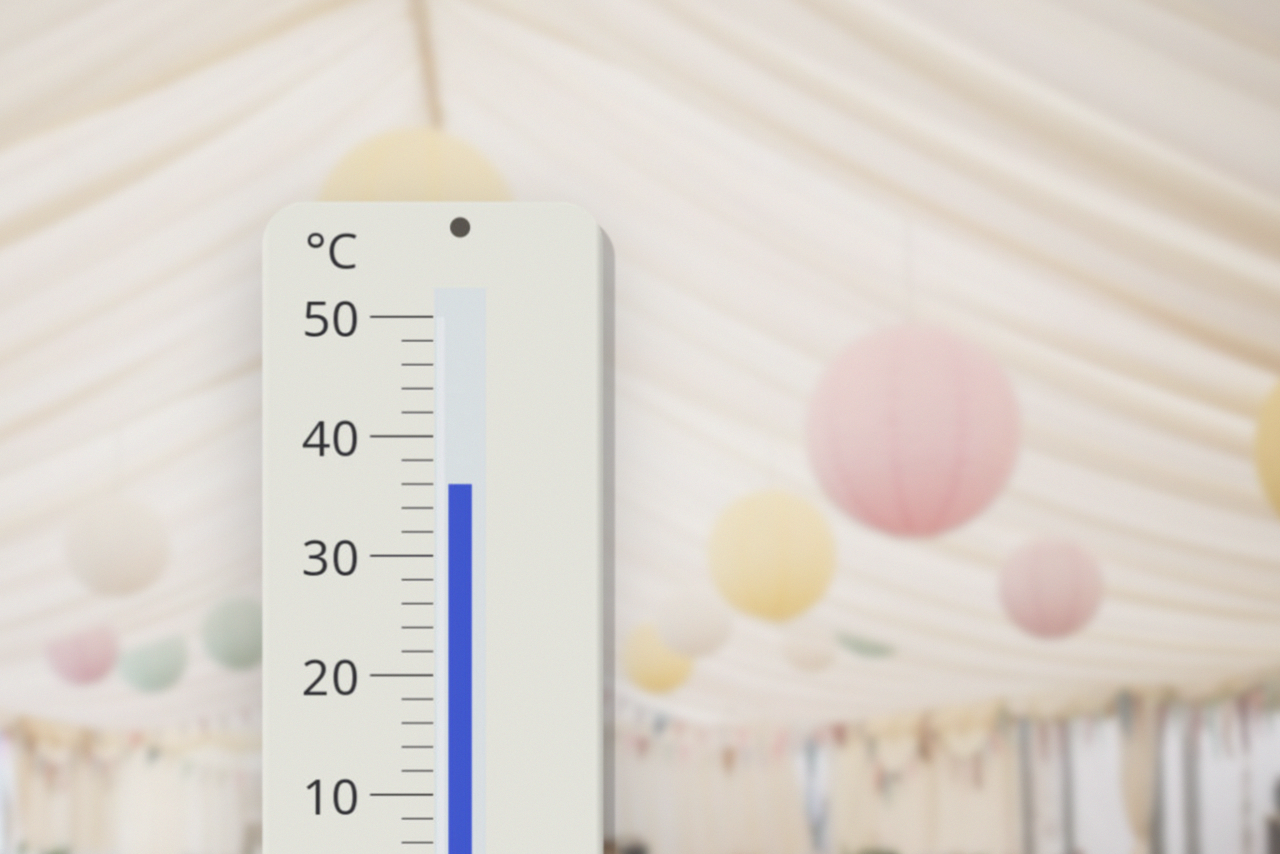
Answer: °C 36
